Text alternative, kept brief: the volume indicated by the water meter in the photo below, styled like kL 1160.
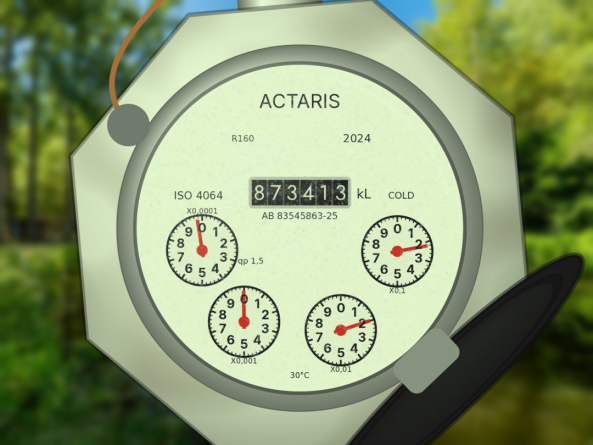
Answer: kL 873413.2199
